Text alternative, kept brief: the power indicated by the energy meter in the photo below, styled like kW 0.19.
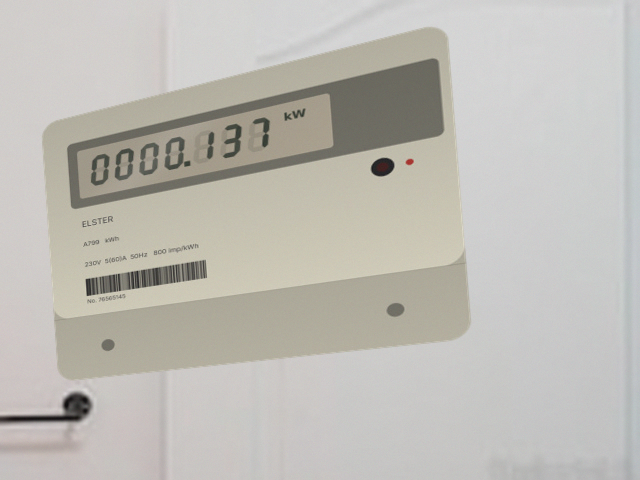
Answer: kW 0.137
